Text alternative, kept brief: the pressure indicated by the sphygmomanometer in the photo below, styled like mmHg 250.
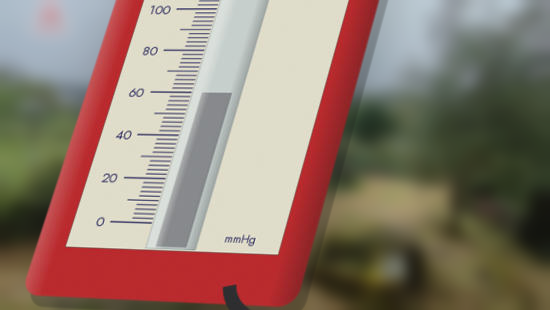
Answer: mmHg 60
